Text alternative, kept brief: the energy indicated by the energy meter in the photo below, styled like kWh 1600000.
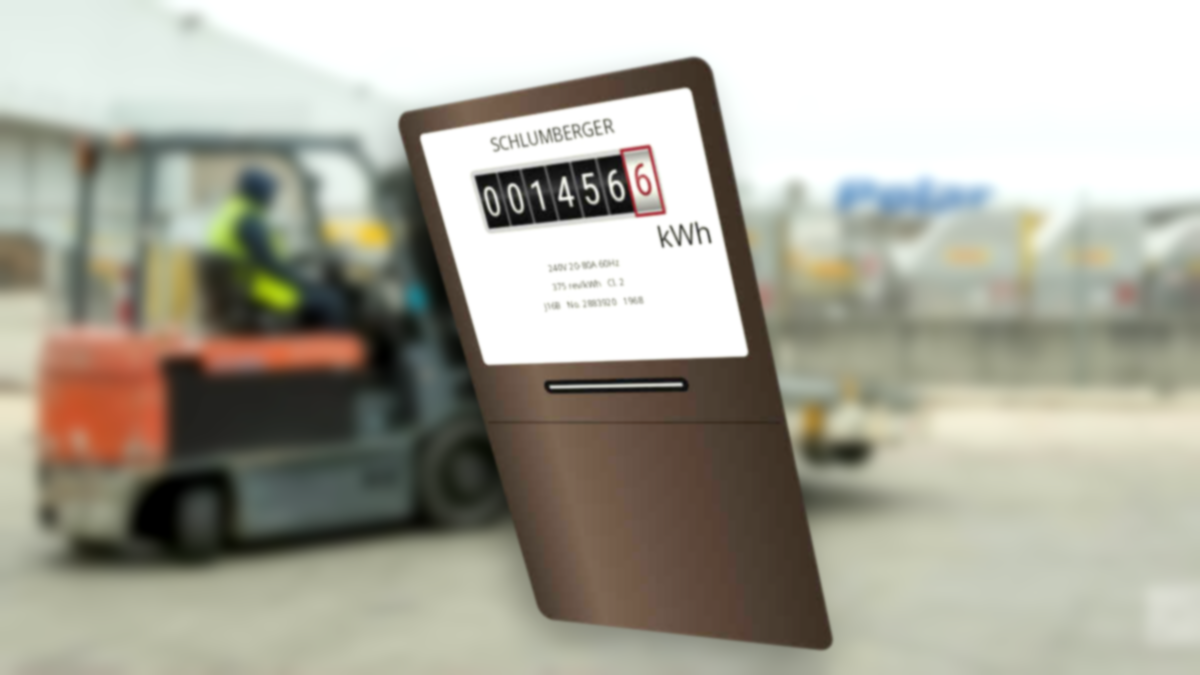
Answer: kWh 1456.6
